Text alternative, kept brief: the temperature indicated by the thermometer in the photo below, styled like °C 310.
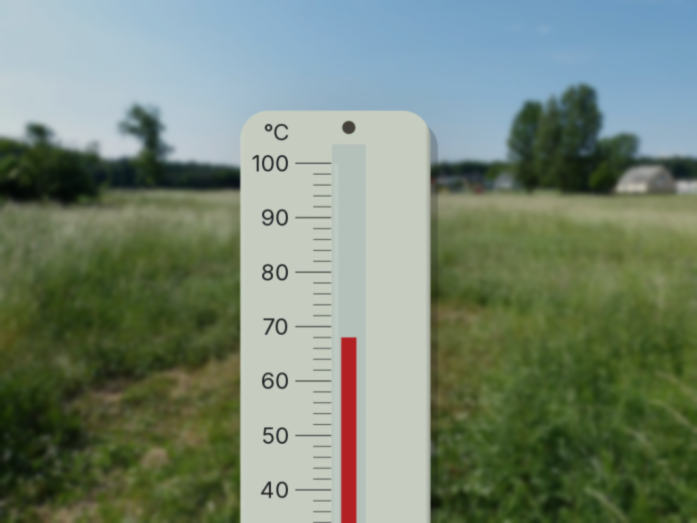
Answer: °C 68
